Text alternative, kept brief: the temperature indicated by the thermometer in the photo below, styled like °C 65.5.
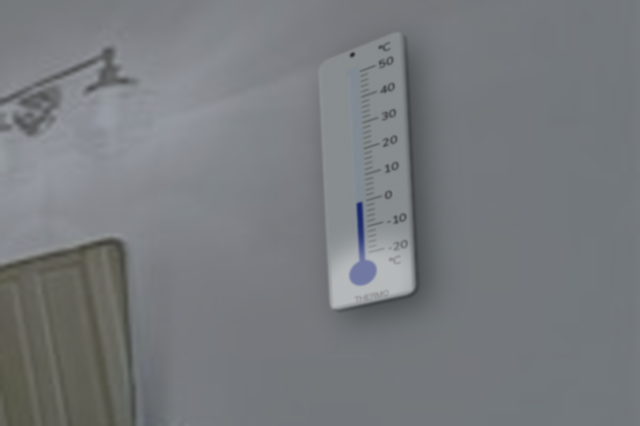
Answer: °C 0
